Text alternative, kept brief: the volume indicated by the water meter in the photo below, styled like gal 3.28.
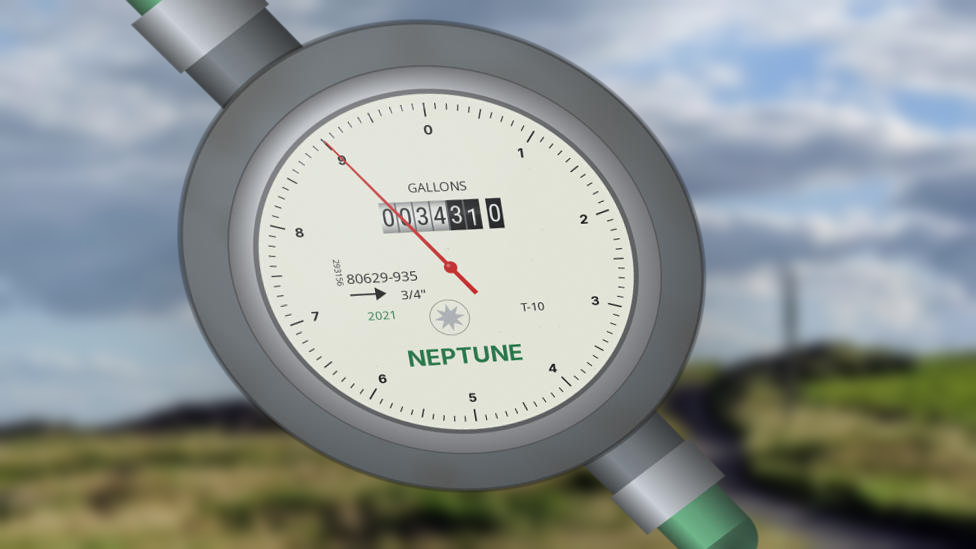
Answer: gal 34309.0
